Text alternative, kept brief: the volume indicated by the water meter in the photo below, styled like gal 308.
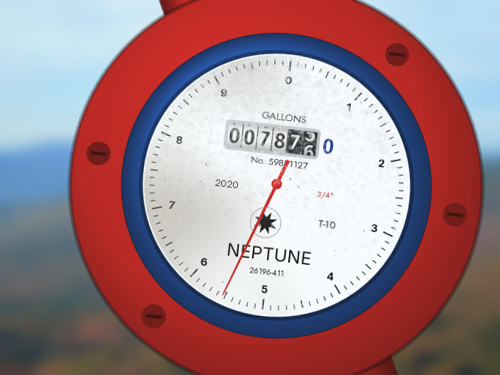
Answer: gal 78755.5
